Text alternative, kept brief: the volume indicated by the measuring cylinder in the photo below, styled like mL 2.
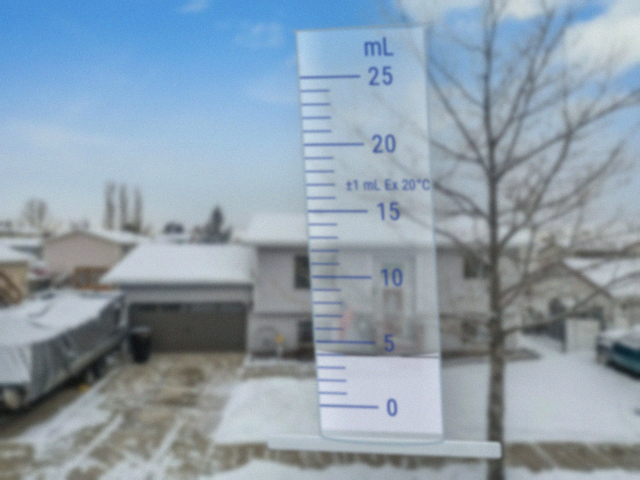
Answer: mL 4
